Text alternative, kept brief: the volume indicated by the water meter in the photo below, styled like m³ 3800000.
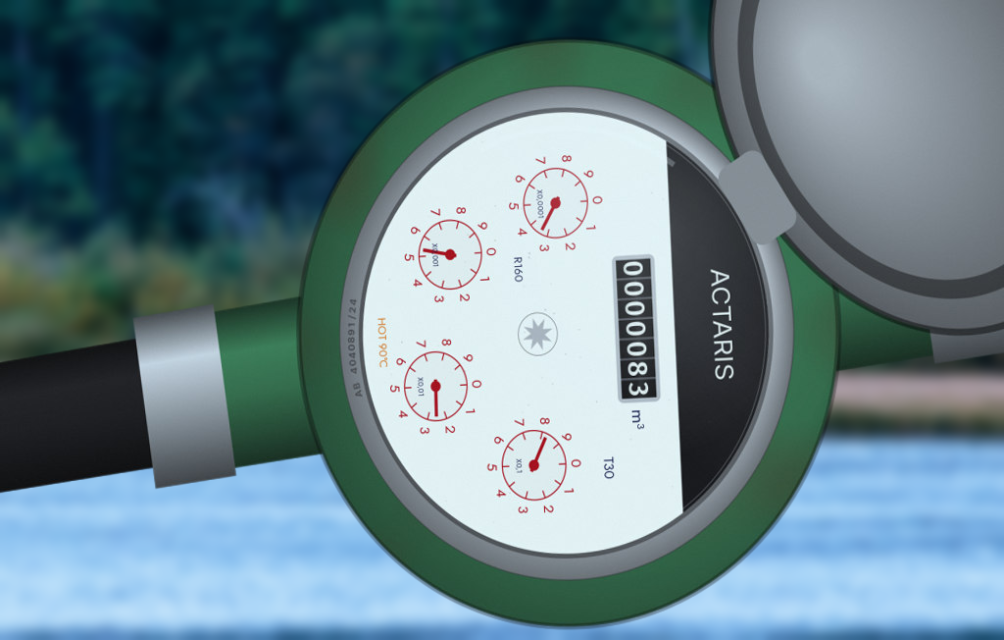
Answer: m³ 83.8253
